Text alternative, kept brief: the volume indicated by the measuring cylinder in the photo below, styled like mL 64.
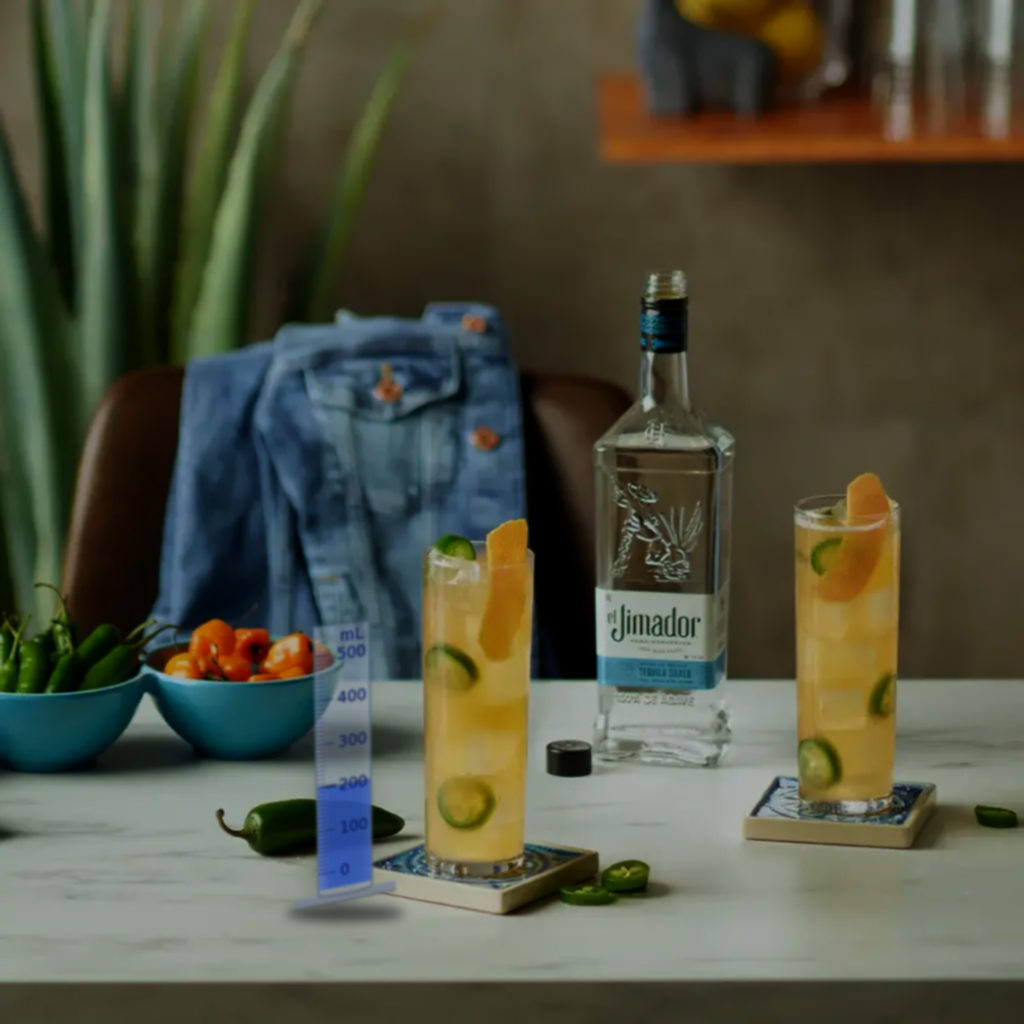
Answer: mL 200
